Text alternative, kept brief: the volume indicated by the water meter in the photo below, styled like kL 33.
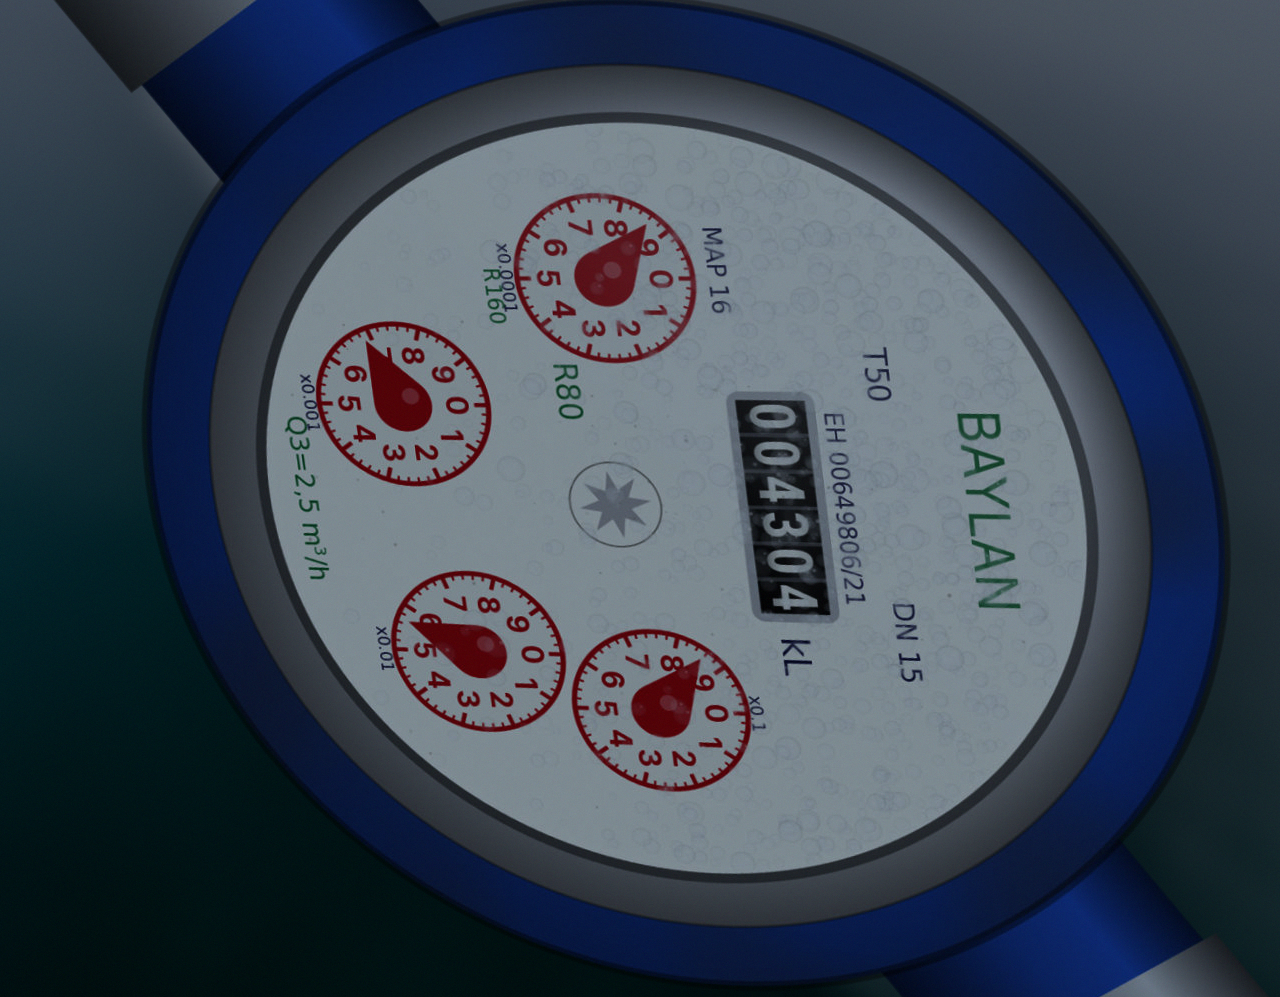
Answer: kL 4304.8568
